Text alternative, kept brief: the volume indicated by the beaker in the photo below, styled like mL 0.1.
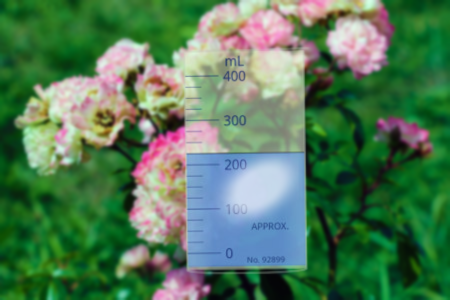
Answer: mL 225
